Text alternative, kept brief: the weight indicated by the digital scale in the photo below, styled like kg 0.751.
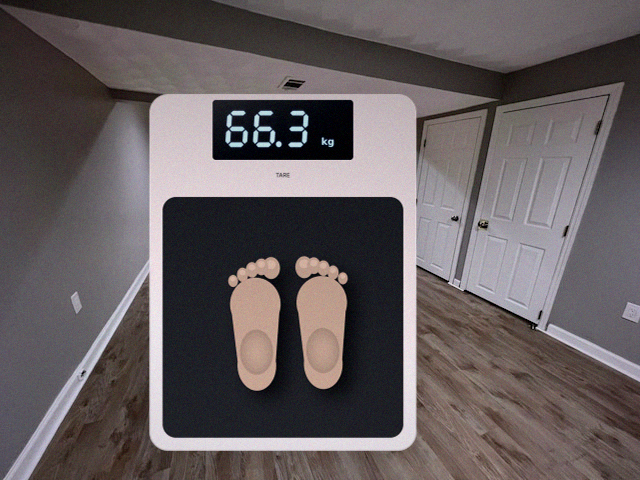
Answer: kg 66.3
